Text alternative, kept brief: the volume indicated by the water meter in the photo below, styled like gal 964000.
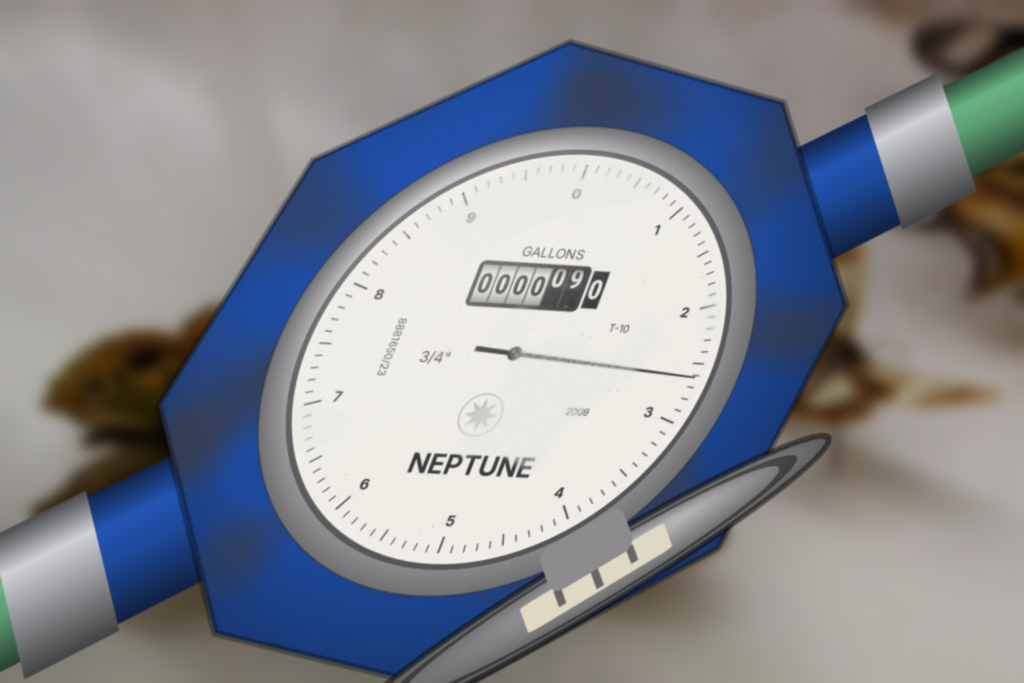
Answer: gal 92.6
